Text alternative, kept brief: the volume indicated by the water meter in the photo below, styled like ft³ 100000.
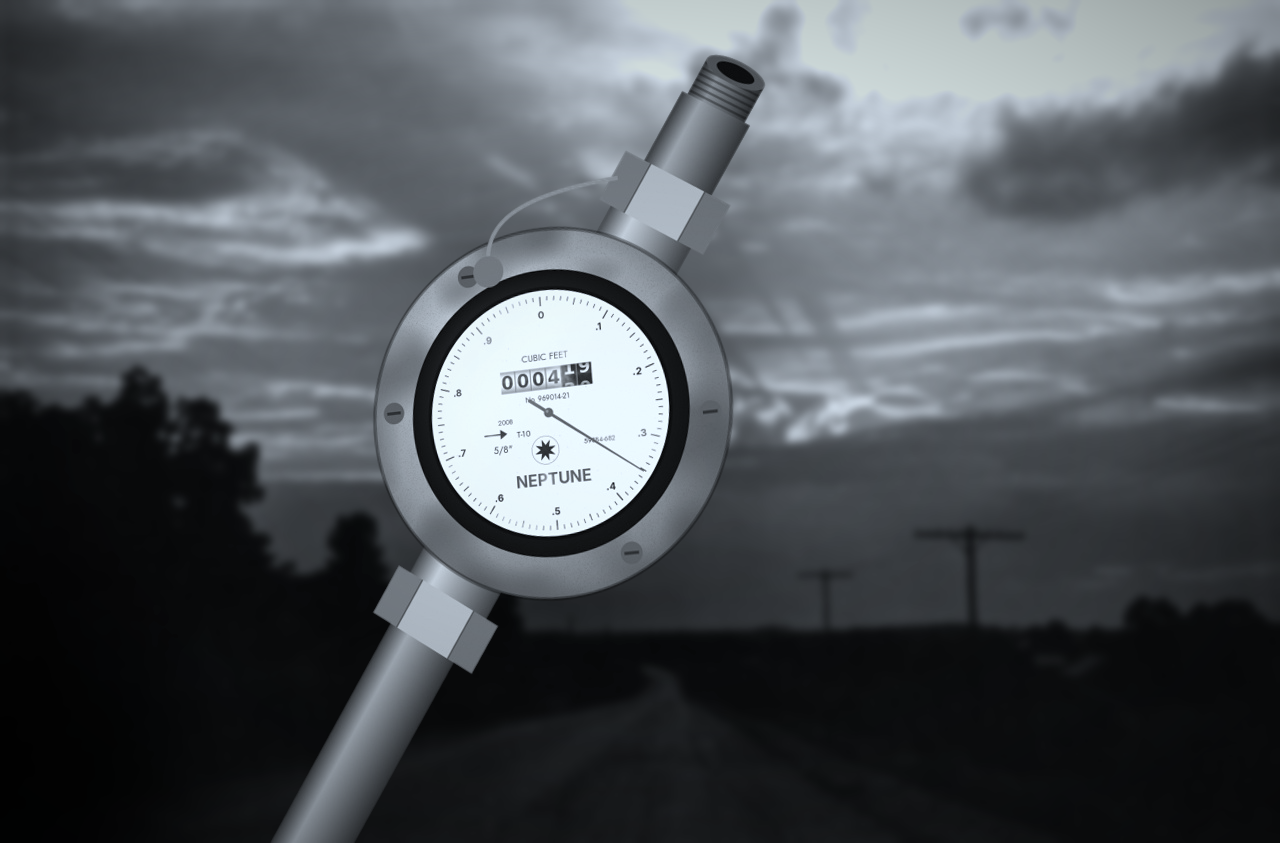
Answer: ft³ 419.35
